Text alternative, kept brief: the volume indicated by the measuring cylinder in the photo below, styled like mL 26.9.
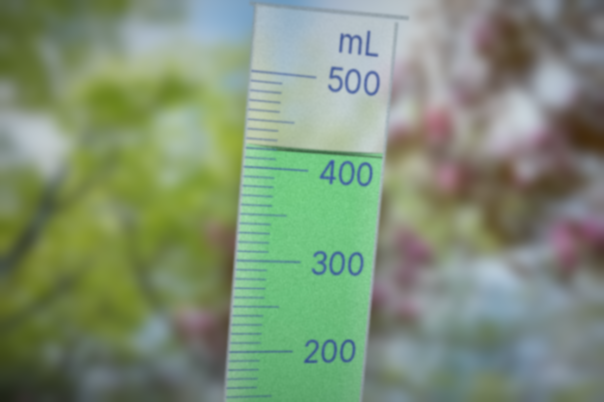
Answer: mL 420
